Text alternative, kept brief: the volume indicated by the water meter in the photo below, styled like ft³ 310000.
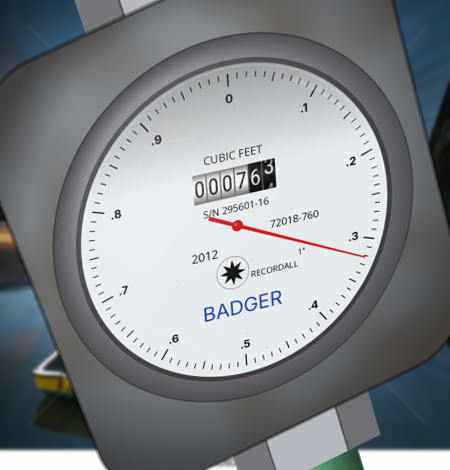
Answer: ft³ 763.32
